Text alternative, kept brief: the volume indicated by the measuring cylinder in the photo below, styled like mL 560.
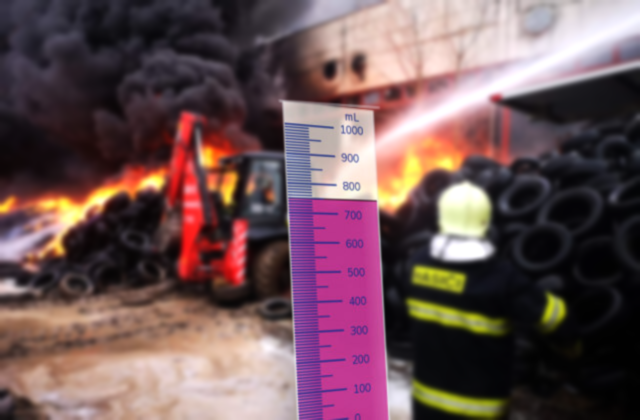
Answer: mL 750
